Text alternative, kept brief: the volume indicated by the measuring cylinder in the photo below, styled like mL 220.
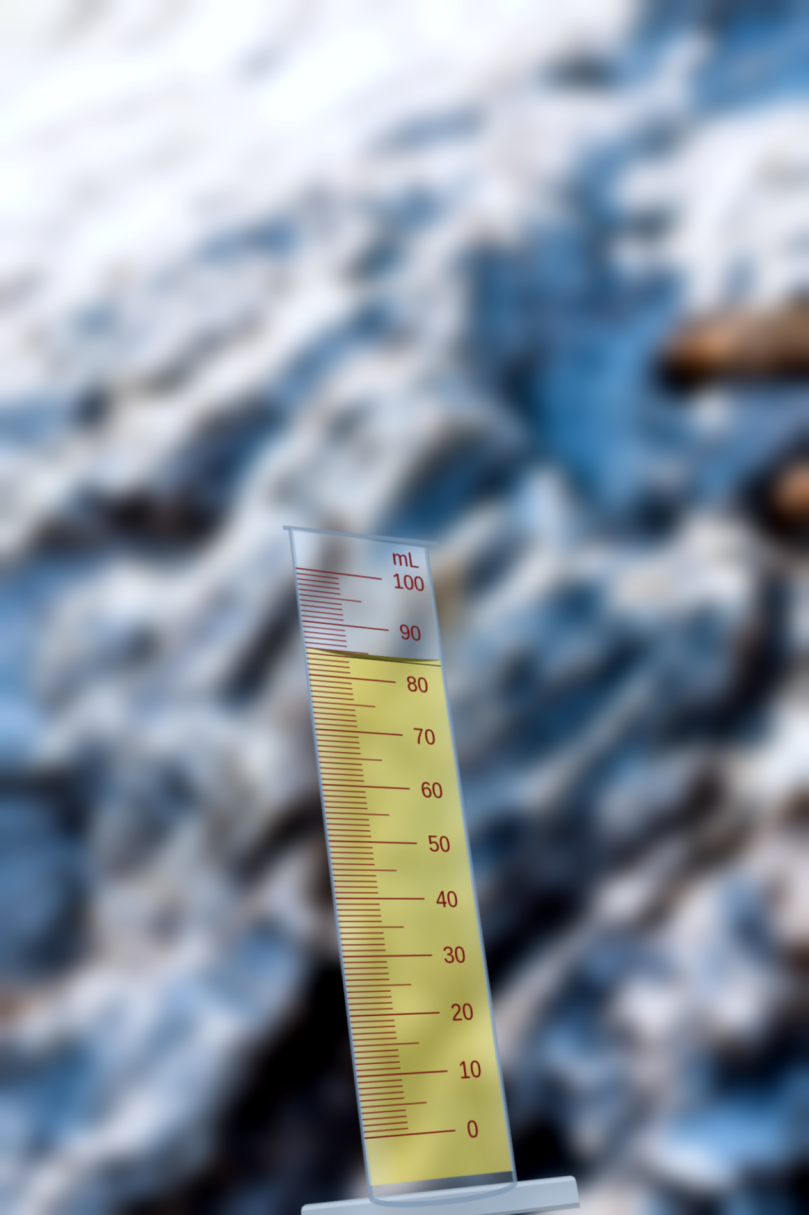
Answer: mL 84
